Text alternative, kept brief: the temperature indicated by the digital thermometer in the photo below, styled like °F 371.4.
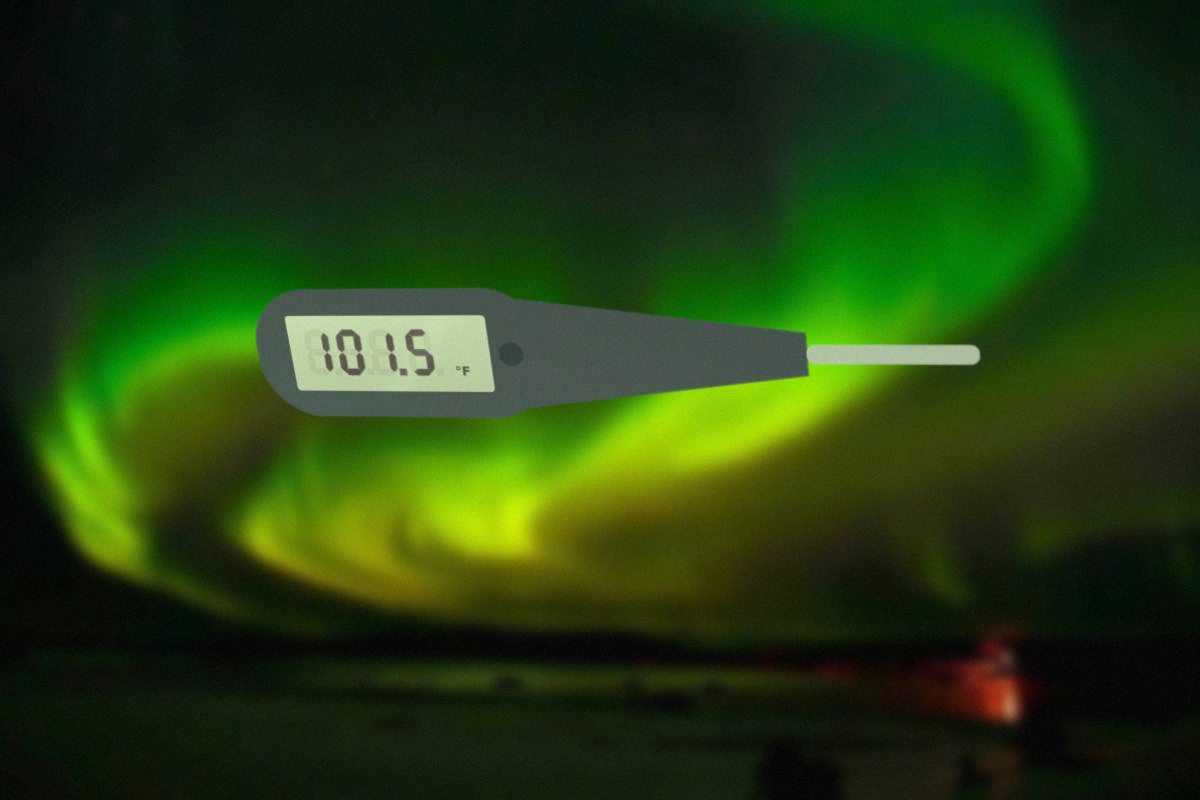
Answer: °F 101.5
